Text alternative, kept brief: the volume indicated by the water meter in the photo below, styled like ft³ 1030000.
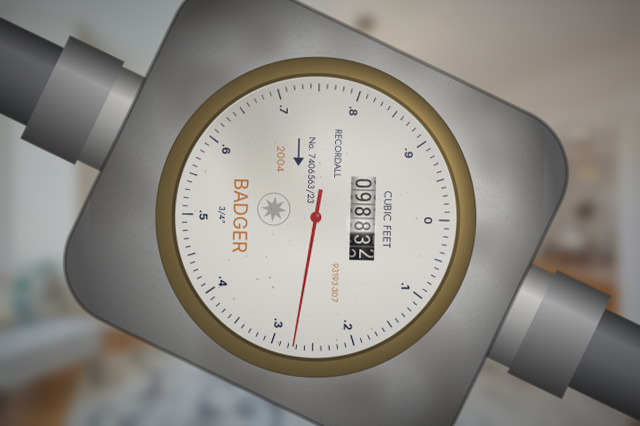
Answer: ft³ 98832.27
